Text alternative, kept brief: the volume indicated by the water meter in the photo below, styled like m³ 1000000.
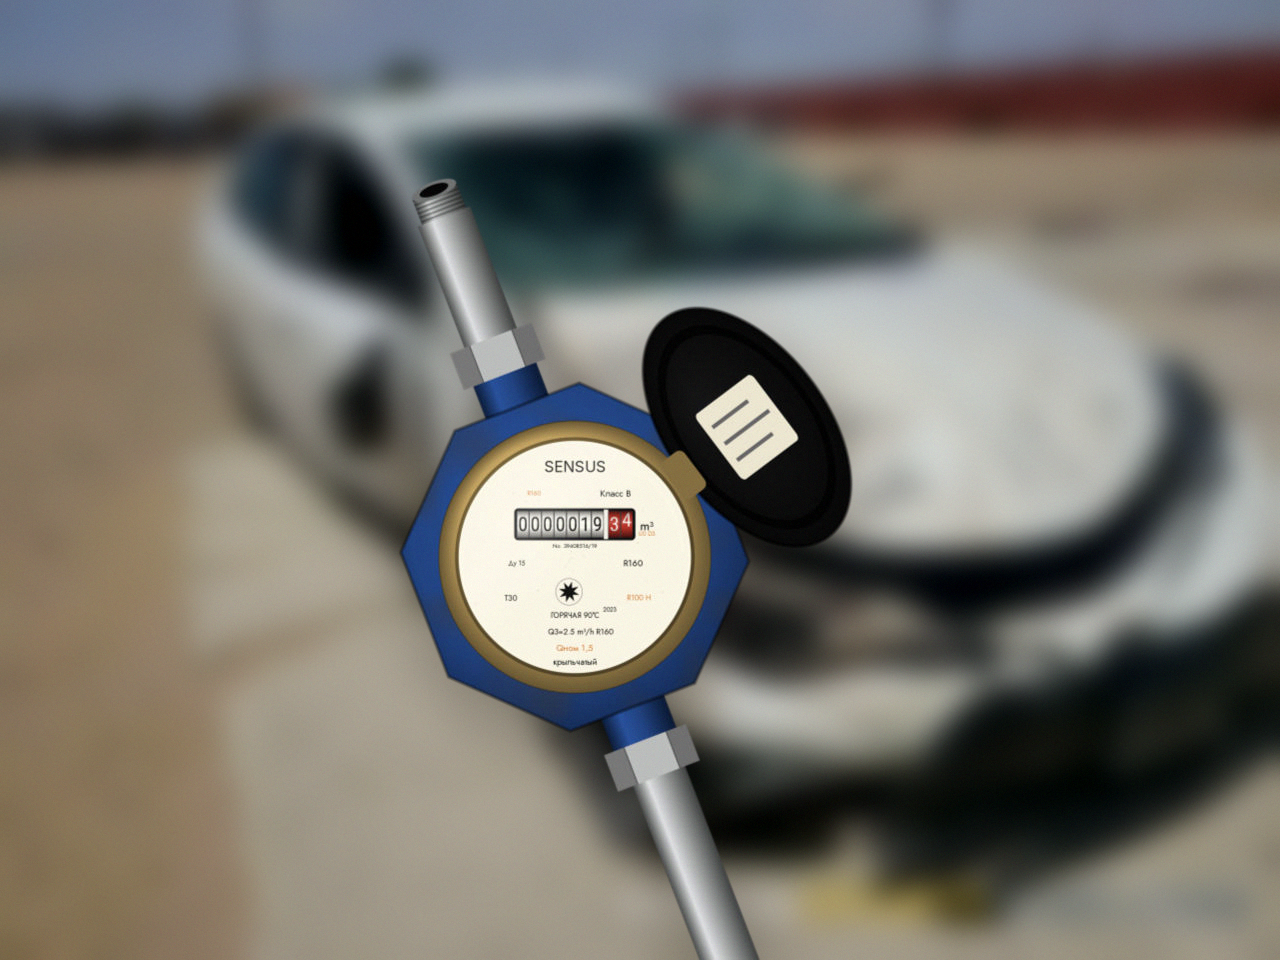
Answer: m³ 19.34
